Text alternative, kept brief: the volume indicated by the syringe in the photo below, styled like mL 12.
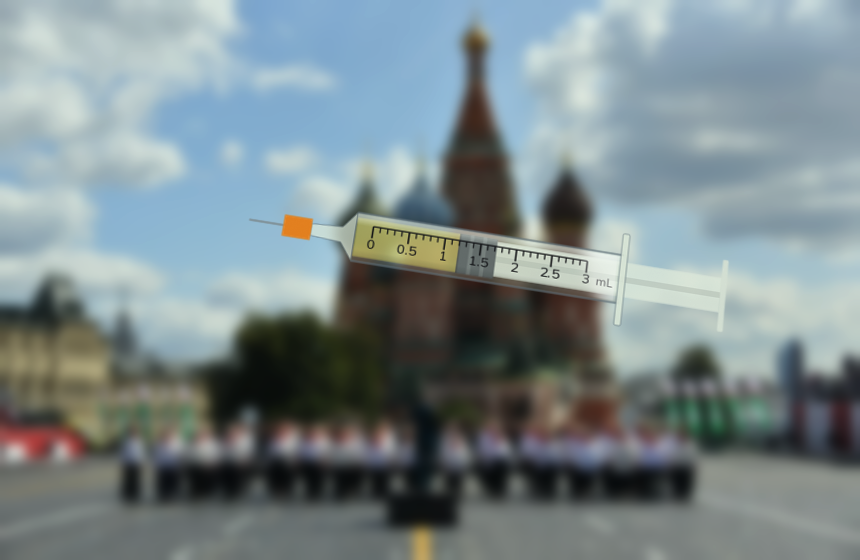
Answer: mL 1.2
